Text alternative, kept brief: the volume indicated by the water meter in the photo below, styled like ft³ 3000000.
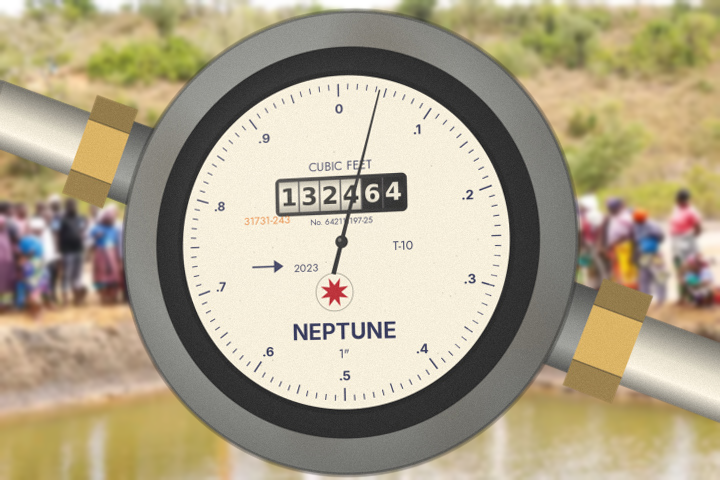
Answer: ft³ 132464.04
